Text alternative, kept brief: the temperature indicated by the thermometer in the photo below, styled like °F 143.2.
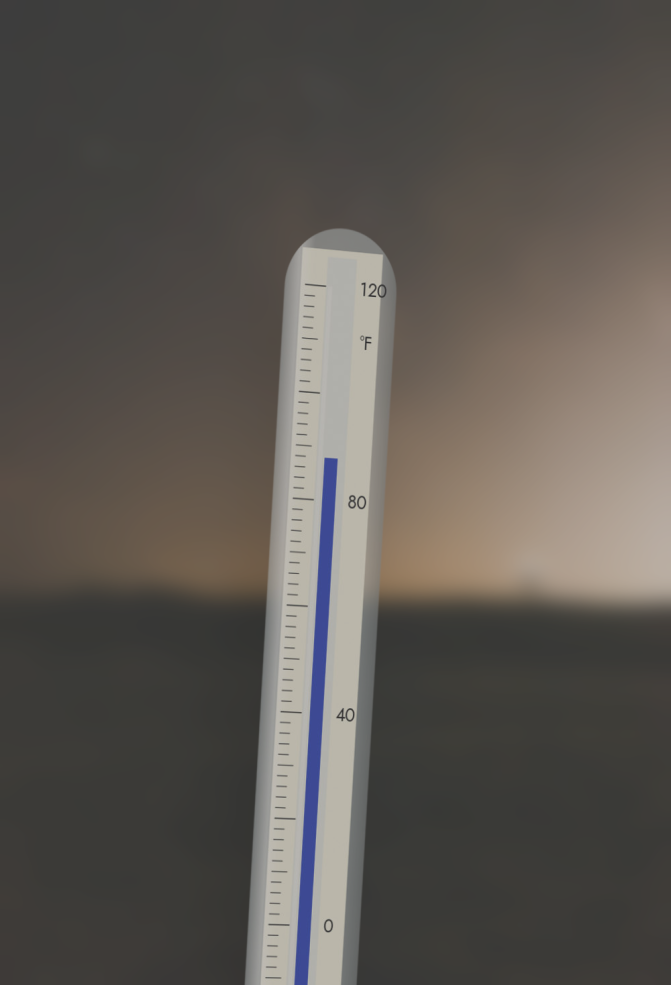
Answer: °F 88
